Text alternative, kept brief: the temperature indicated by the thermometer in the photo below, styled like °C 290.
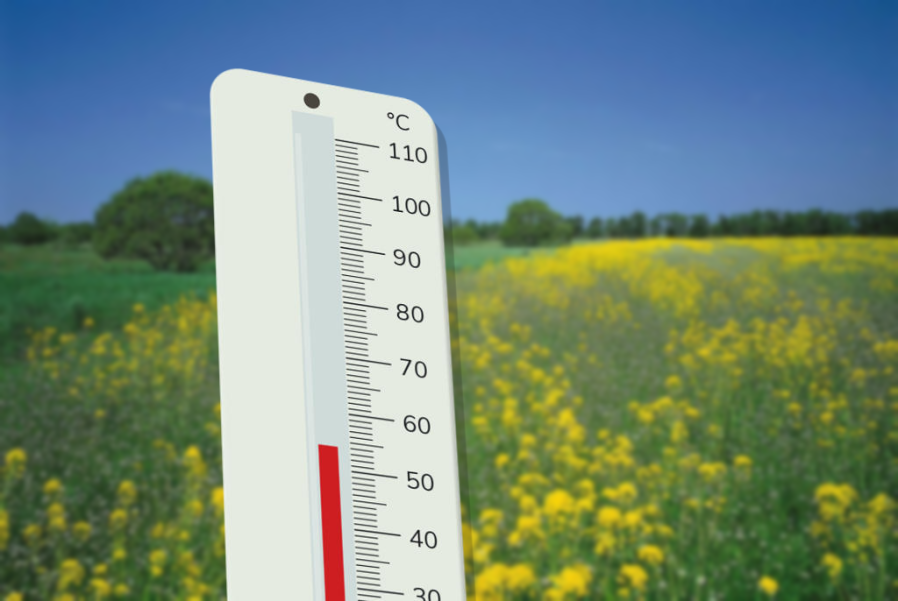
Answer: °C 54
